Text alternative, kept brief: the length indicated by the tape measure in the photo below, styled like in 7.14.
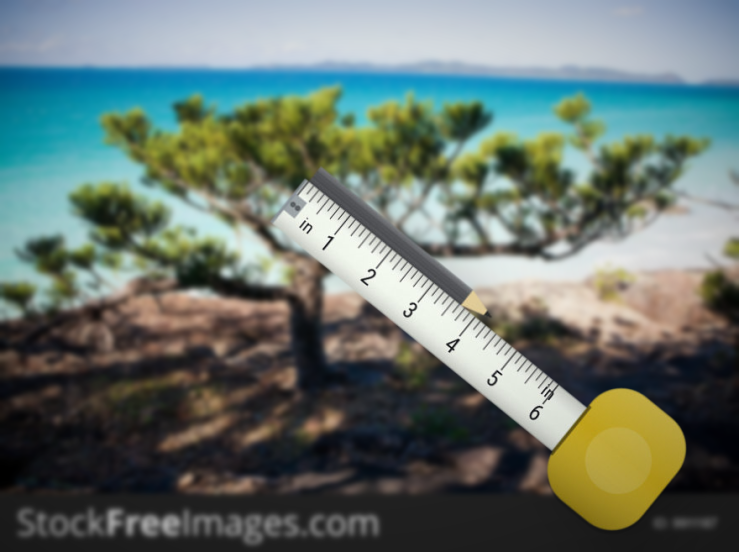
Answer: in 4.25
